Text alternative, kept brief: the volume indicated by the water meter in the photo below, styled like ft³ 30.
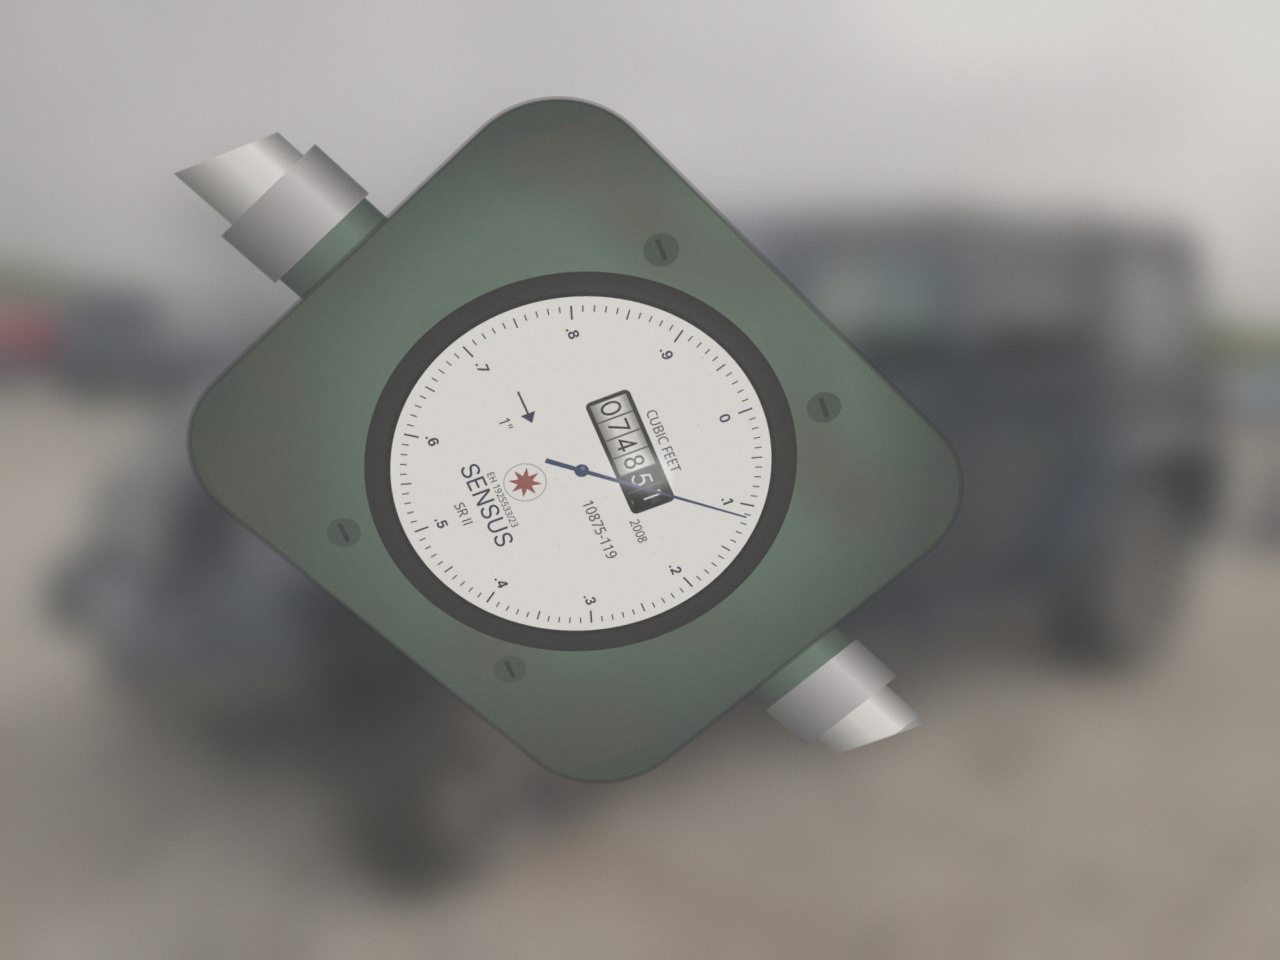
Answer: ft³ 74851.11
